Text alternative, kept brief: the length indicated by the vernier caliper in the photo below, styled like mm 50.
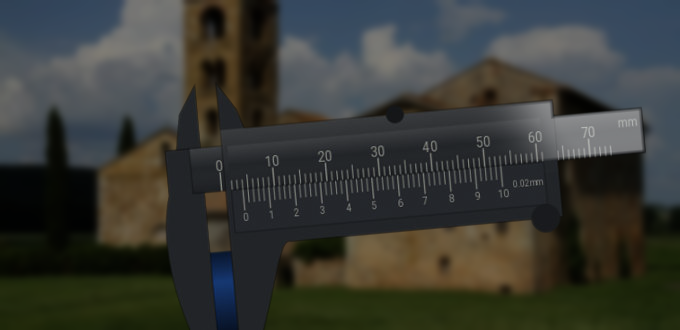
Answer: mm 4.0
